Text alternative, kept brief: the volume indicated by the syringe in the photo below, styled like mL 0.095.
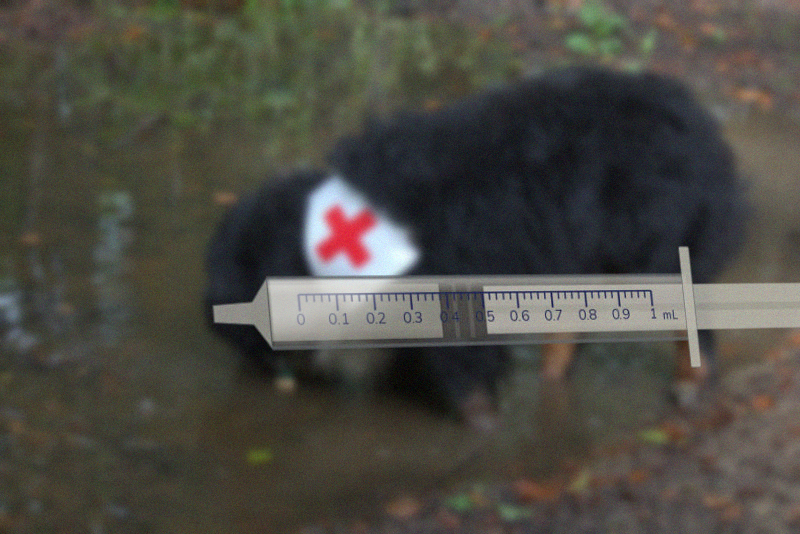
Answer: mL 0.38
